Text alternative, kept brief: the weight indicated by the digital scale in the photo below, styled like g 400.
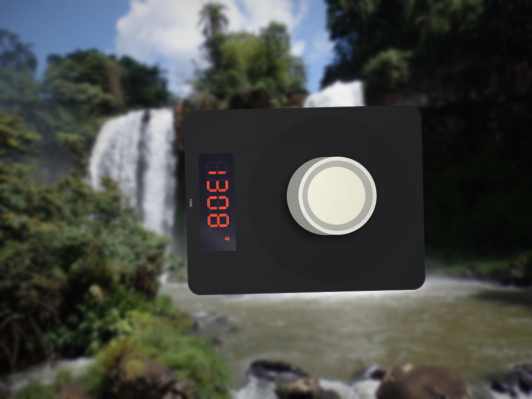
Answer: g 1308
